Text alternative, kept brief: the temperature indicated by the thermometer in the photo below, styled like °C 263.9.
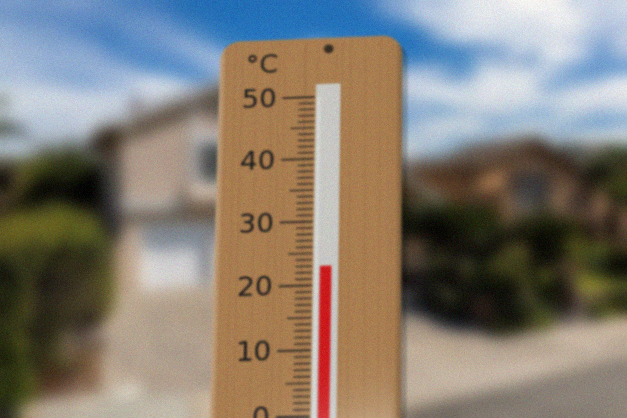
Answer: °C 23
